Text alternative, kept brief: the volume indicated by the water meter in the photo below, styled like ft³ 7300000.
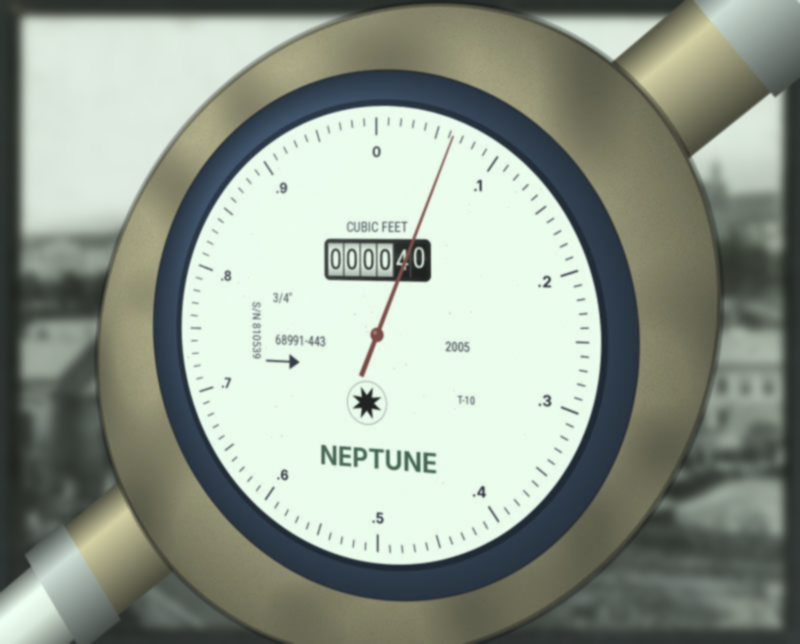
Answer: ft³ 40.06
